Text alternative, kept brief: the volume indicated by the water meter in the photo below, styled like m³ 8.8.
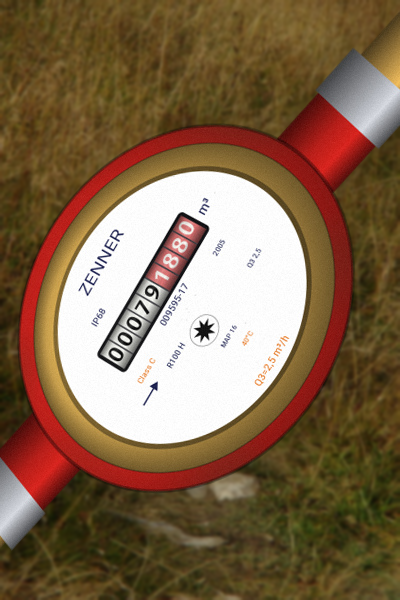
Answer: m³ 79.1880
